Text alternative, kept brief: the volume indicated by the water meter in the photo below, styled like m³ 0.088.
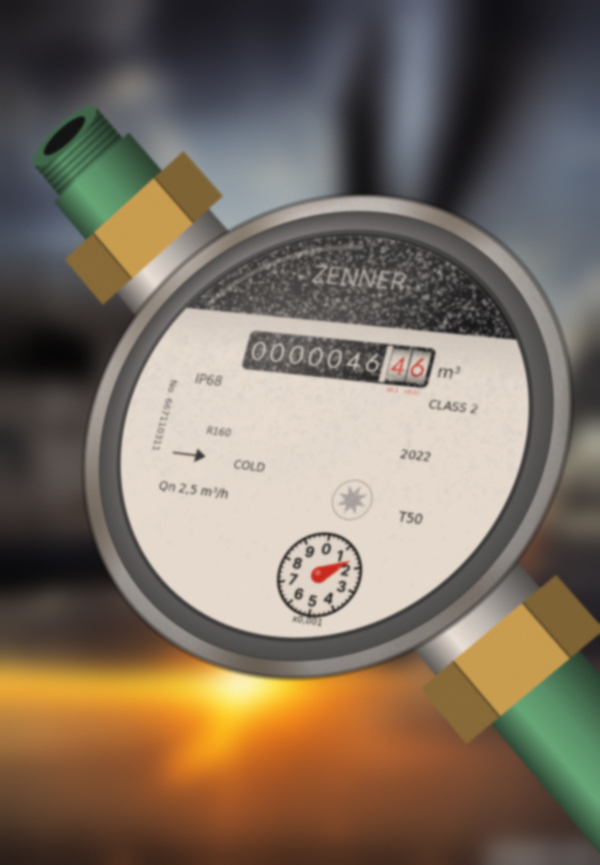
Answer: m³ 46.461
